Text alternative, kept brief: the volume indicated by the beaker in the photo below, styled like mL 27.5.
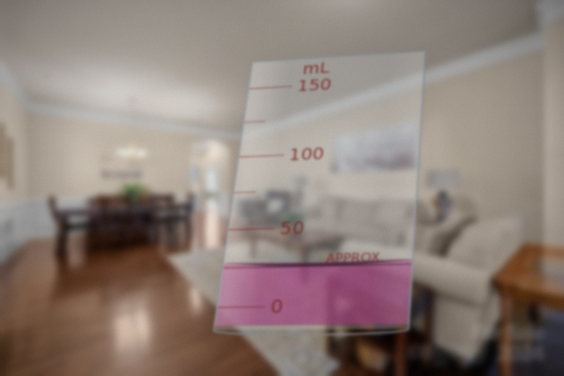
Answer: mL 25
